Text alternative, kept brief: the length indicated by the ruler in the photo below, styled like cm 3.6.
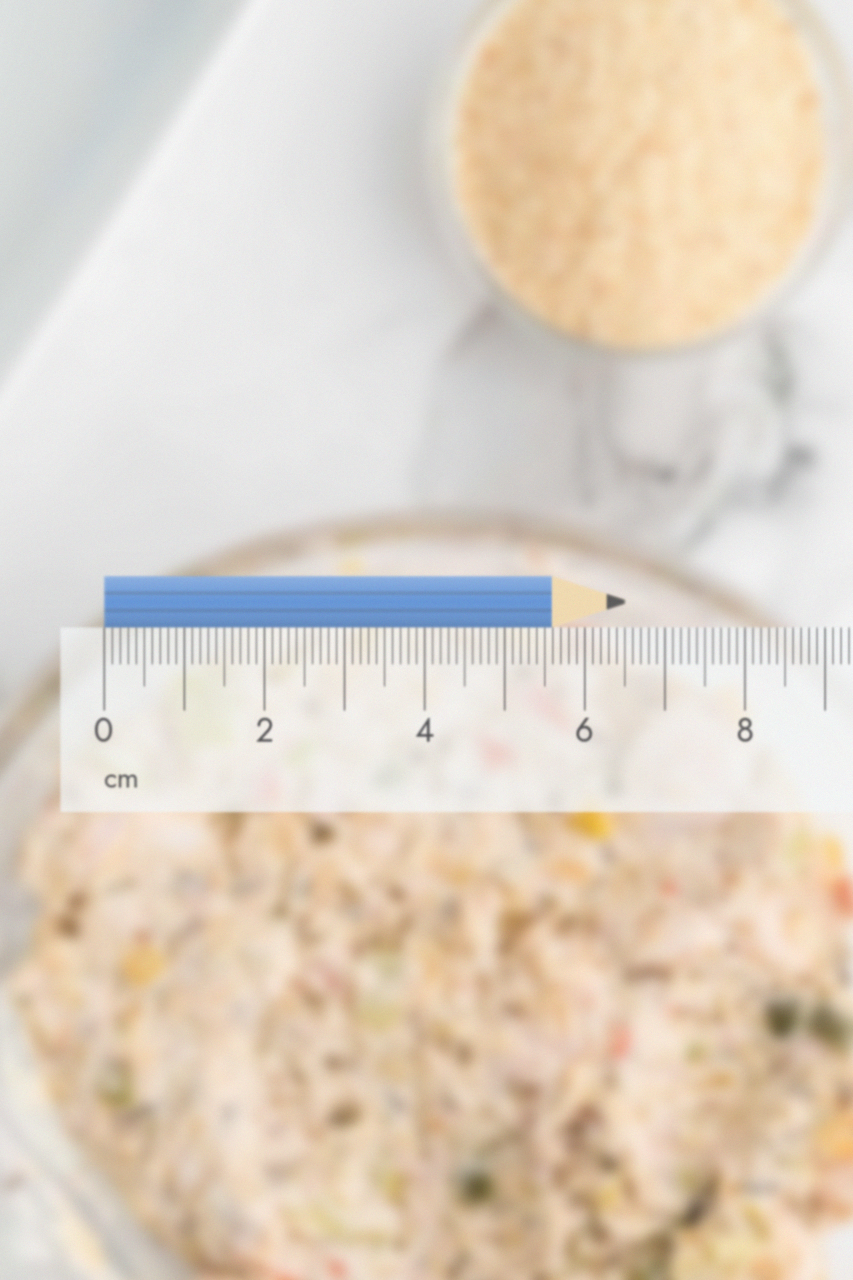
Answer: cm 6.5
